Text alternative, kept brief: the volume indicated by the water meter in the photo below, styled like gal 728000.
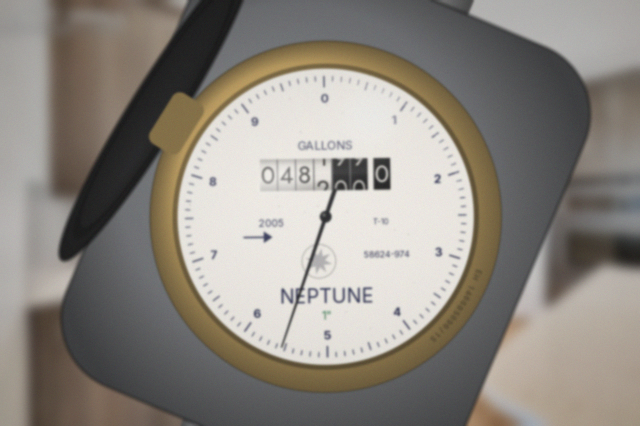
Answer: gal 481995.5
